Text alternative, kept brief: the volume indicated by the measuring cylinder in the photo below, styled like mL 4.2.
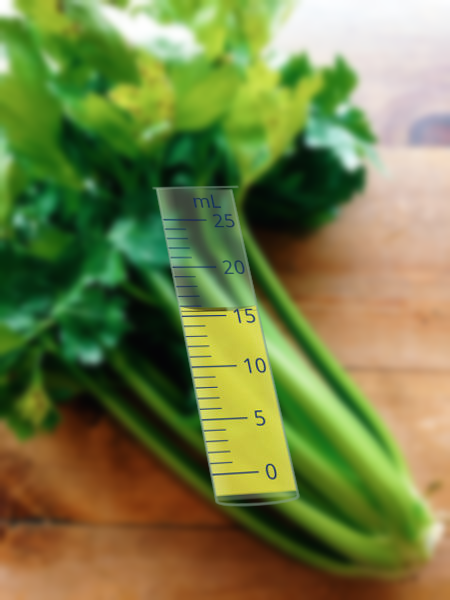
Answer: mL 15.5
